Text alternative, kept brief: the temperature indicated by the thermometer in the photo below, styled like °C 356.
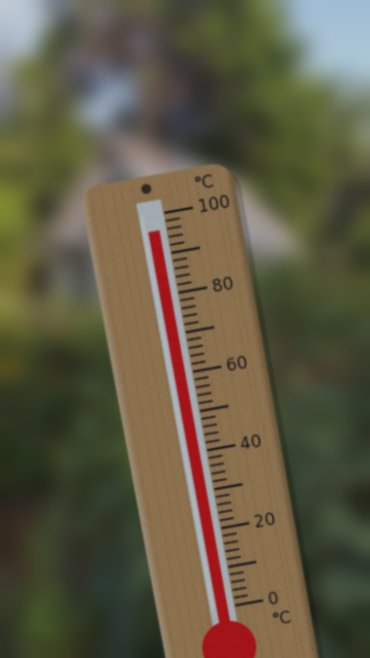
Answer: °C 96
